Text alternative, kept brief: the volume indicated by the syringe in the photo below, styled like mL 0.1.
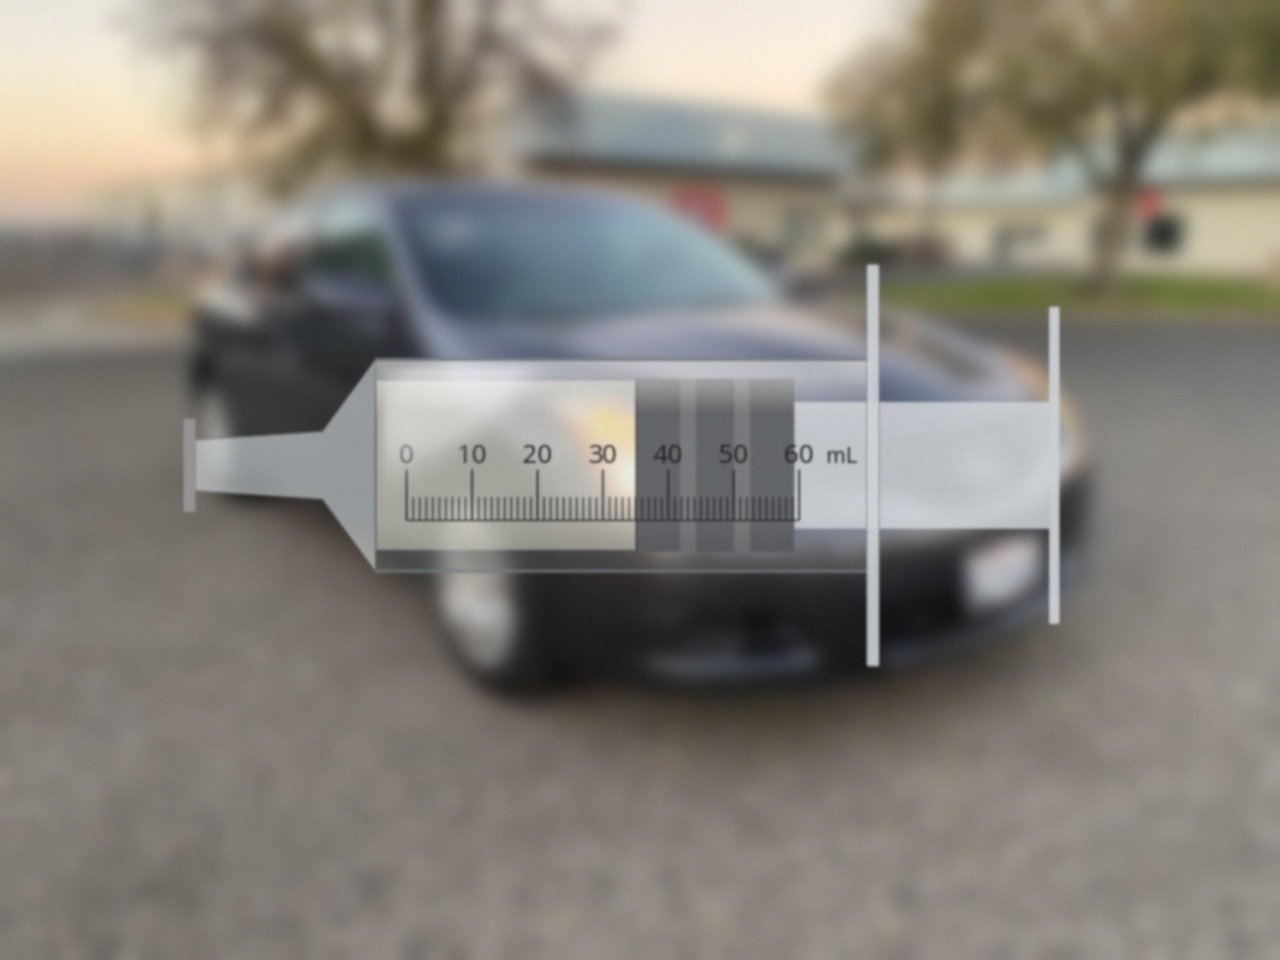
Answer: mL 35
